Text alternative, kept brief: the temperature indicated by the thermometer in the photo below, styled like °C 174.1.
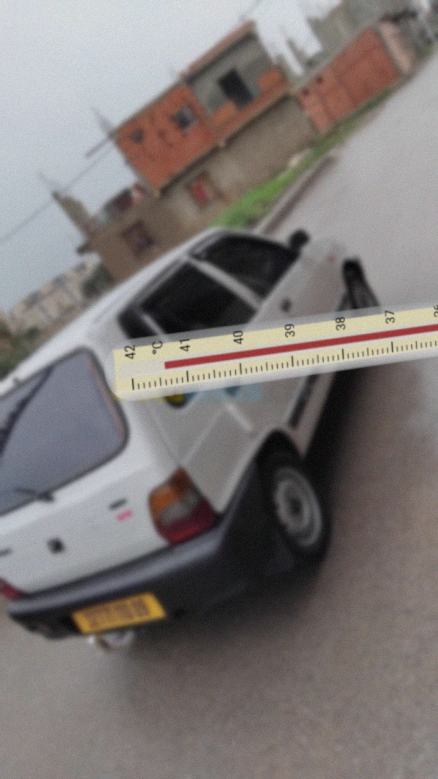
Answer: °C 41.4
